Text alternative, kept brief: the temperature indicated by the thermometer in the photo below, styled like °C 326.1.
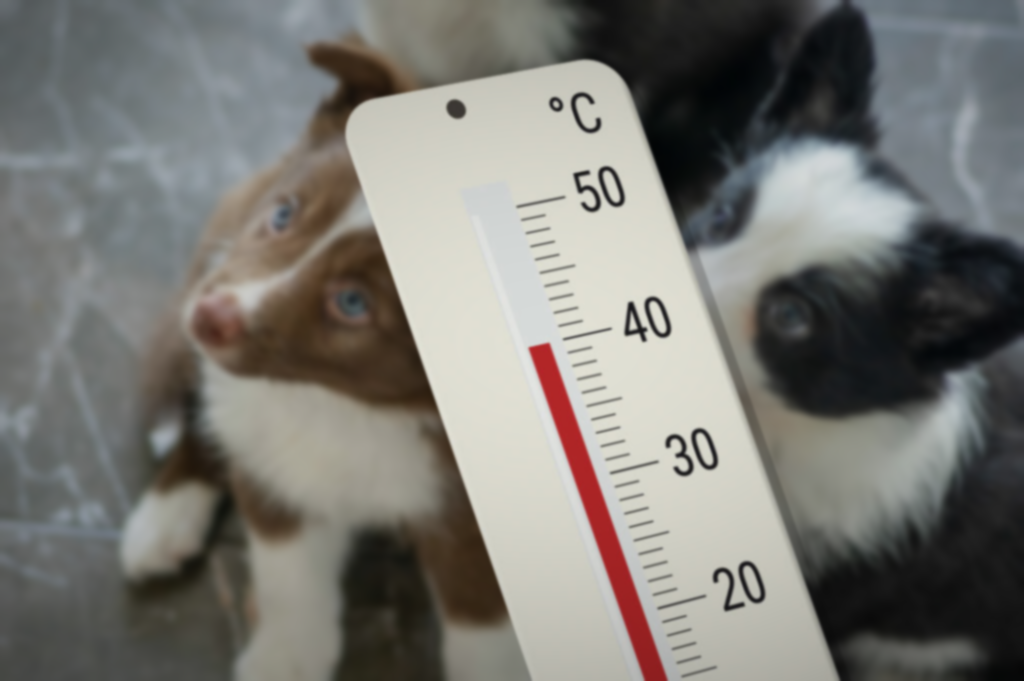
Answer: °C 40
